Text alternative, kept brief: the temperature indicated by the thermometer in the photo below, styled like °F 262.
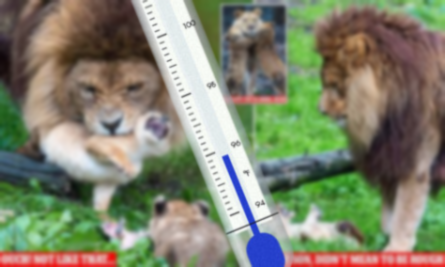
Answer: °F 95.8
